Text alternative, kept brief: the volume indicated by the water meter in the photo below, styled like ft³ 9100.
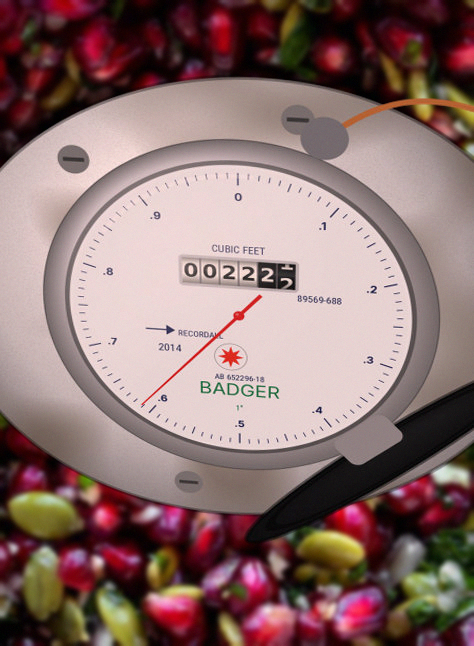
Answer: ft³ 2221.61
